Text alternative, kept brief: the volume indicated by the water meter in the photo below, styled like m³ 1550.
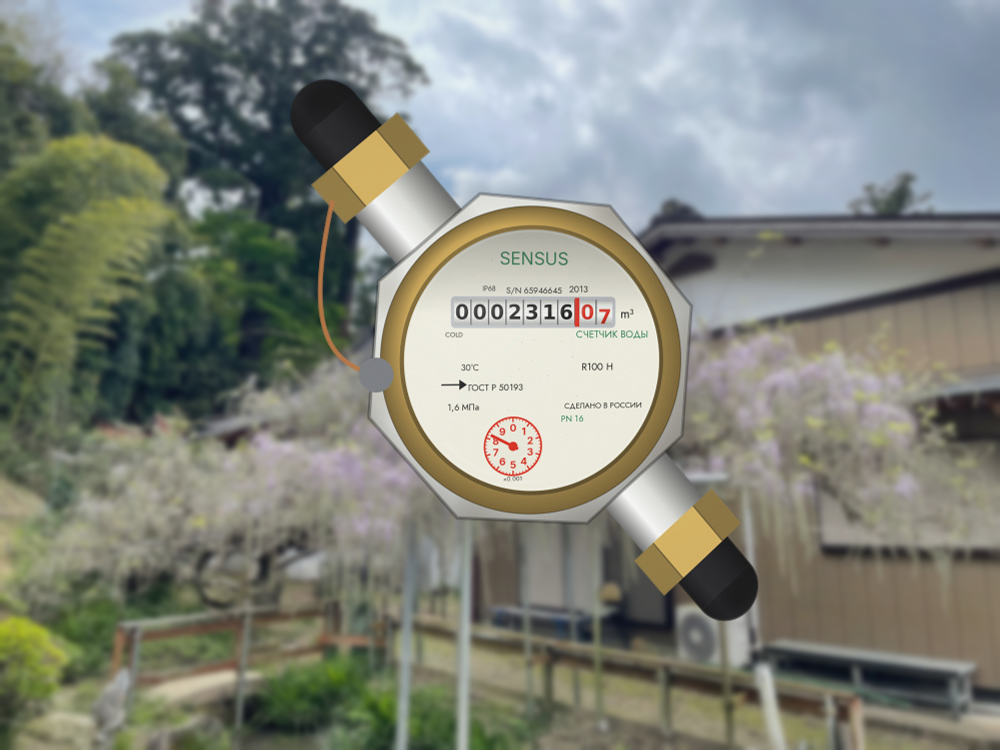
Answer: m³ 2316.068
